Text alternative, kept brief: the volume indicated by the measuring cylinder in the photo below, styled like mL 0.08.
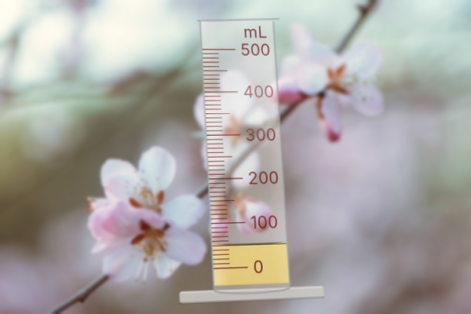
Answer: mL 50
